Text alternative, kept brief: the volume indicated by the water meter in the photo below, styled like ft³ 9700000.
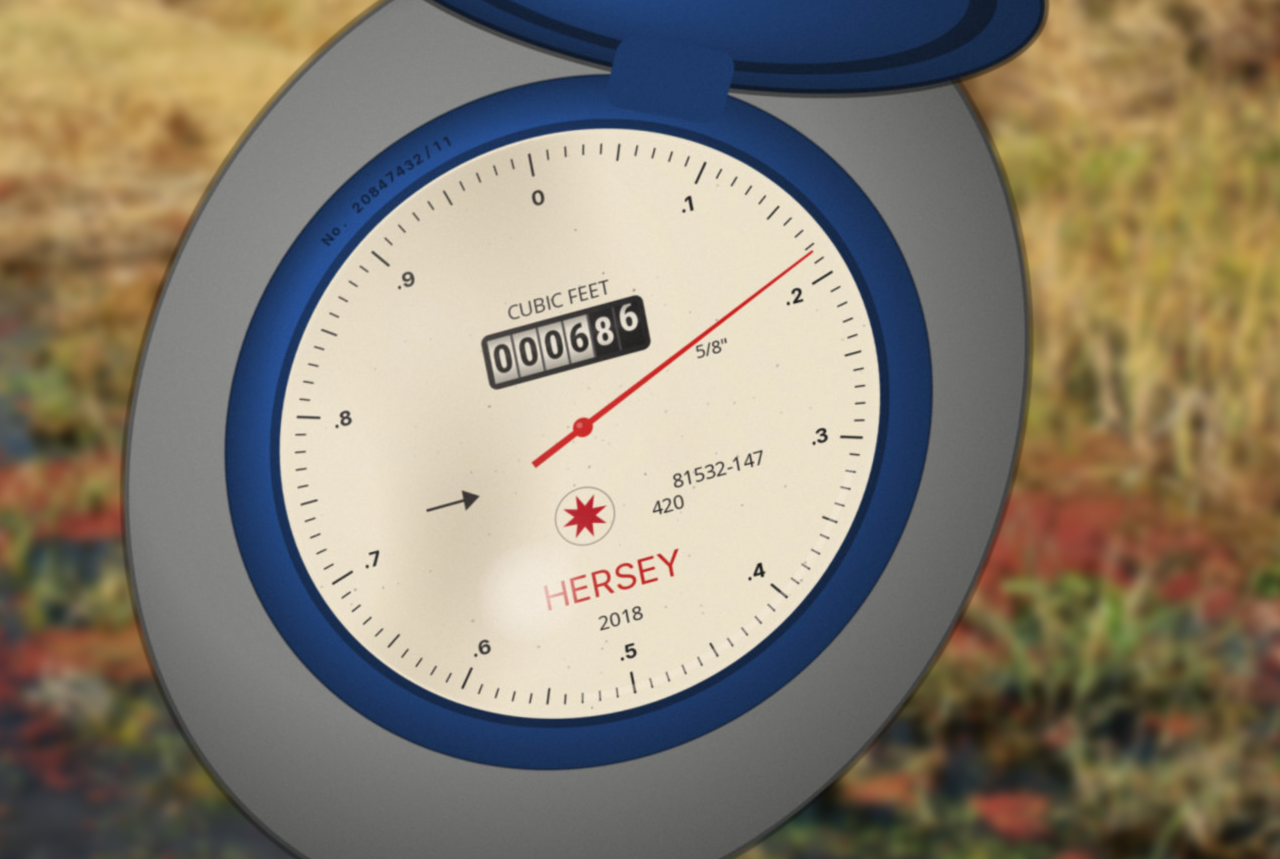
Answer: ft³ 686.18
